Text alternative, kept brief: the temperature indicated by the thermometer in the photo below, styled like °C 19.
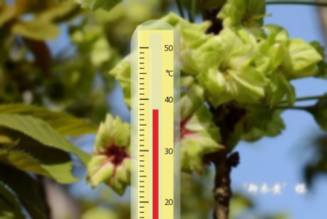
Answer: °C 38
